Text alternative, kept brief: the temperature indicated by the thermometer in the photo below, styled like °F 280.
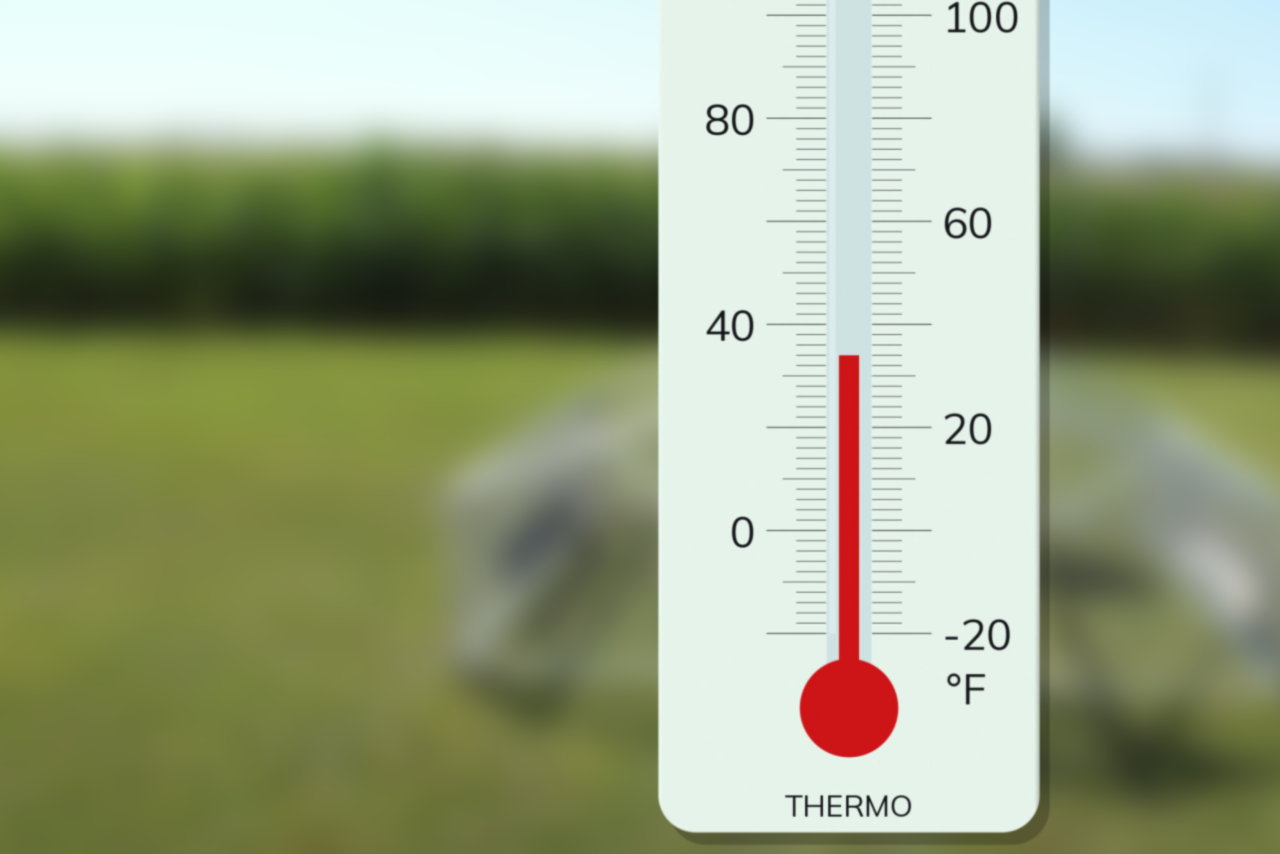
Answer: °F 34
